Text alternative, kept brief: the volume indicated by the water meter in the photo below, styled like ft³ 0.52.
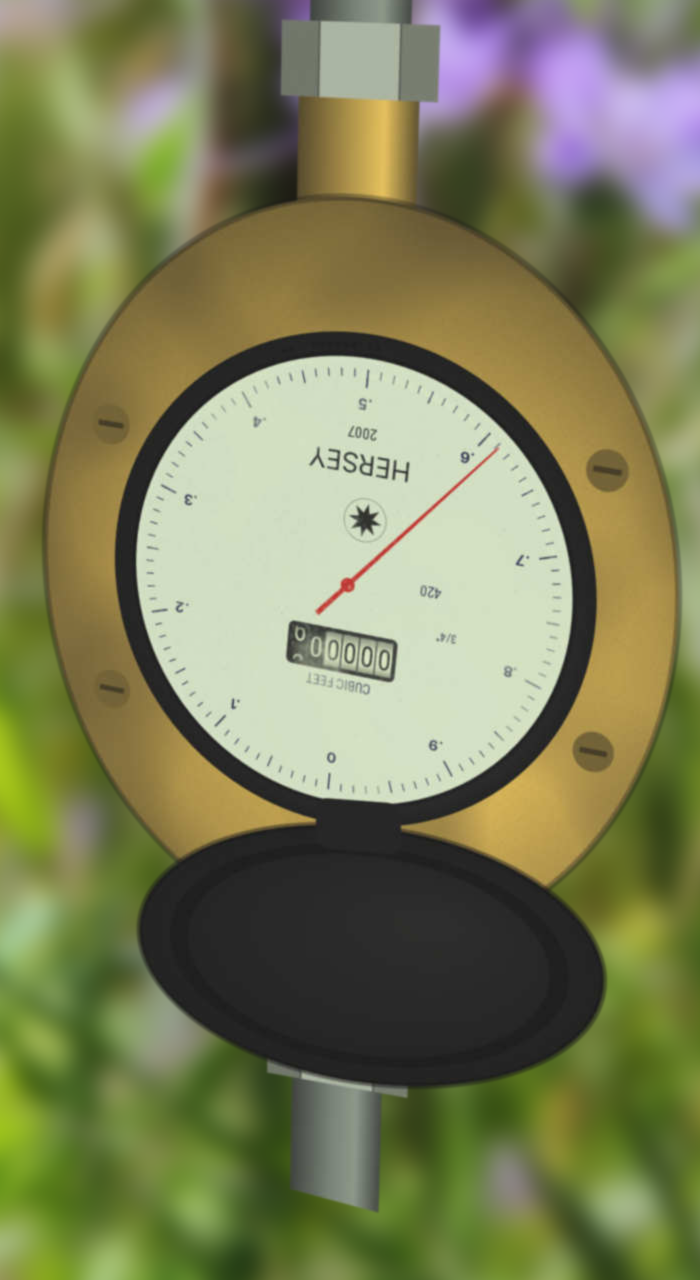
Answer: ft³ 8.61
